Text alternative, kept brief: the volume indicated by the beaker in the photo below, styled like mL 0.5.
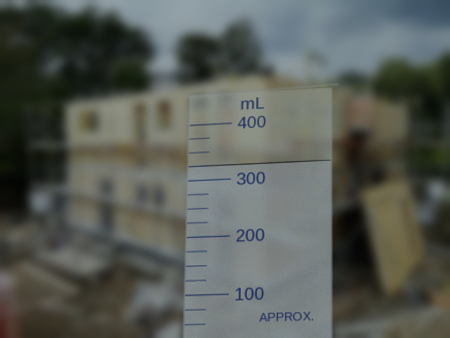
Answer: mL 325
